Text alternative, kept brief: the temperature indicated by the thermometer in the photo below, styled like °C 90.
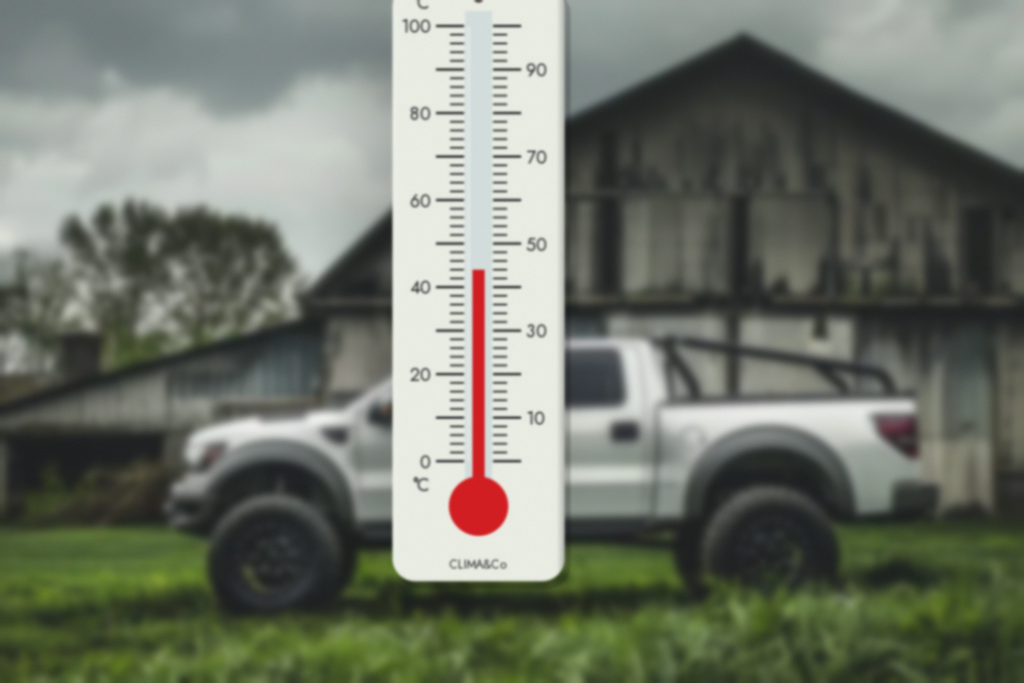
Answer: °C 44
